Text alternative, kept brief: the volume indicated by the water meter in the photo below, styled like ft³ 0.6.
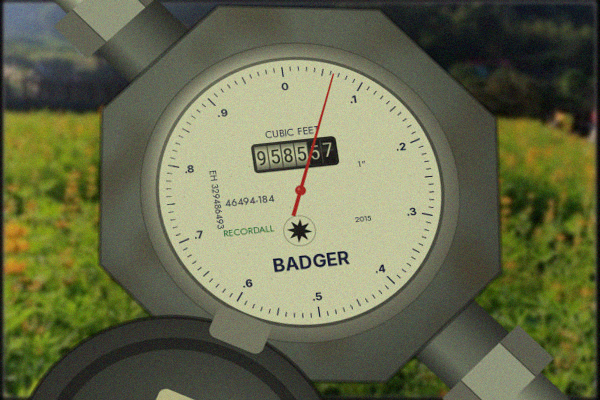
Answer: ft³ 958557.06
